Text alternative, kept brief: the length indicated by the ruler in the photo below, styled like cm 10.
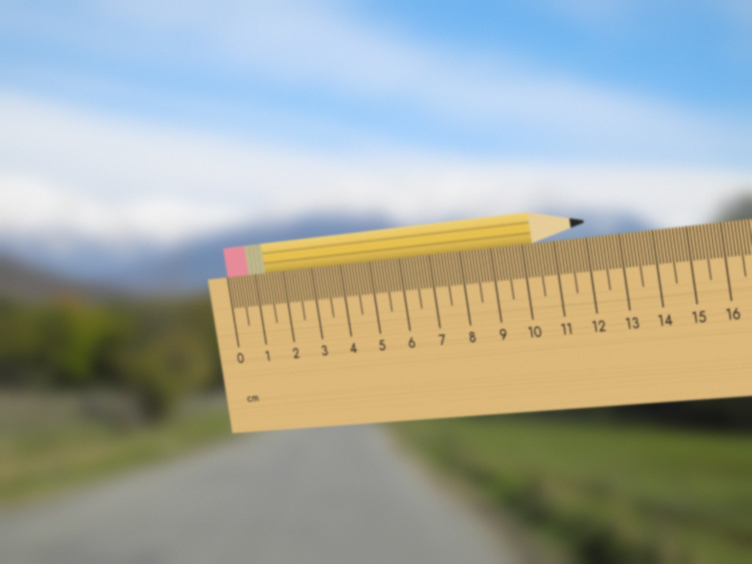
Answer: cm 12
